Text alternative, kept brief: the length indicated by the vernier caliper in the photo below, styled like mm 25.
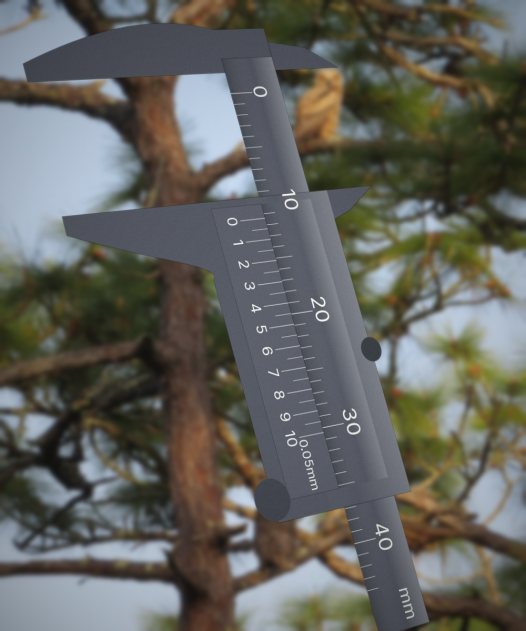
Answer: mm 11.4
